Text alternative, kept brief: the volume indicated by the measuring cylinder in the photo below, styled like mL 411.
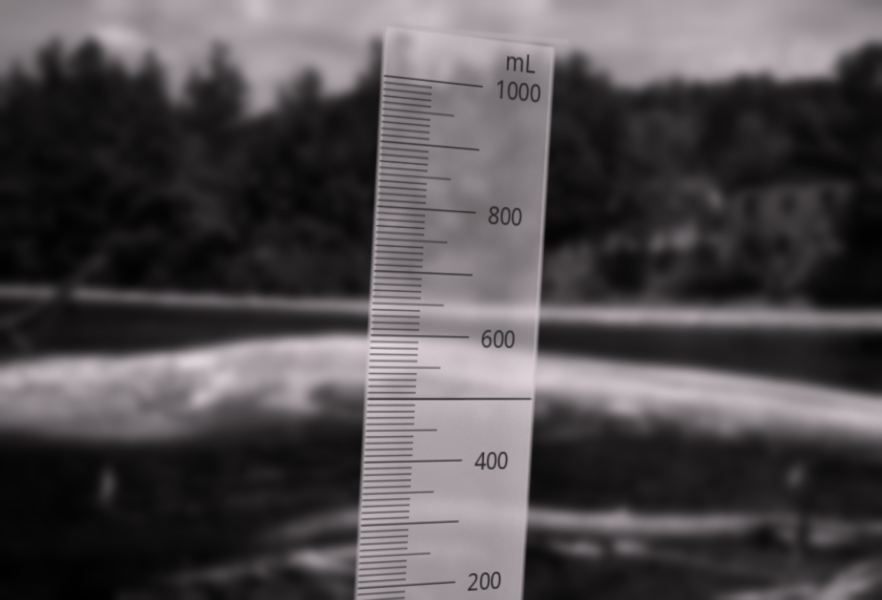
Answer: mL 500
